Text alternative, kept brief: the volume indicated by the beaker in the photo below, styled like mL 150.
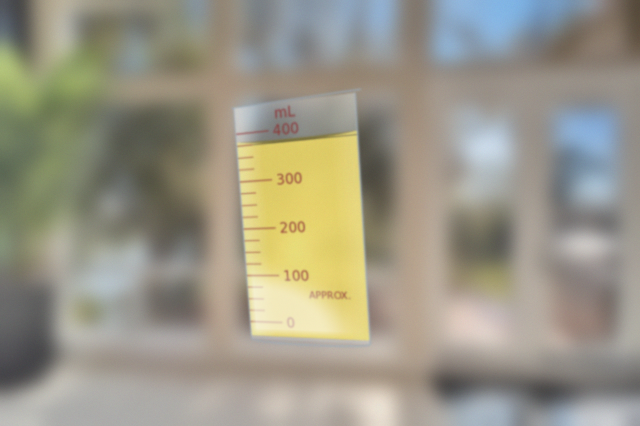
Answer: mL 375
